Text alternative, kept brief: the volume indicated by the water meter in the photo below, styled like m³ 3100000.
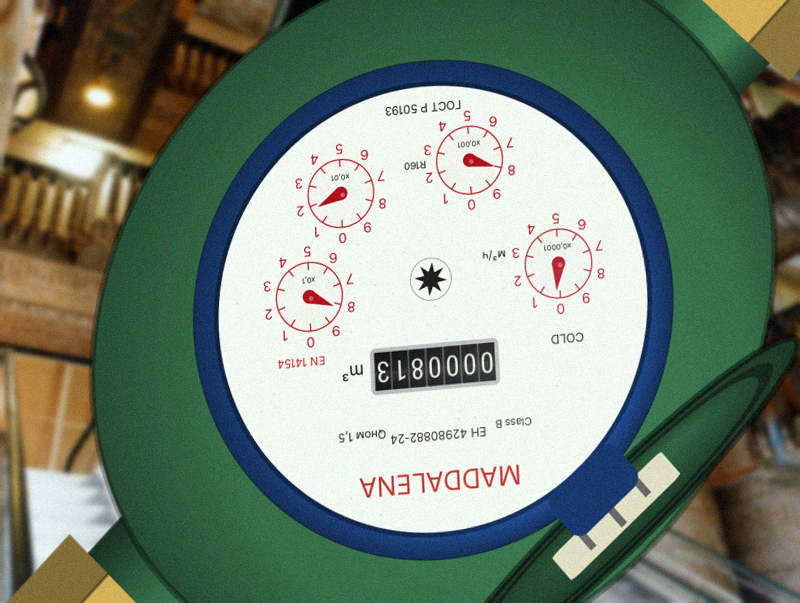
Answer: m³ 813.8180
